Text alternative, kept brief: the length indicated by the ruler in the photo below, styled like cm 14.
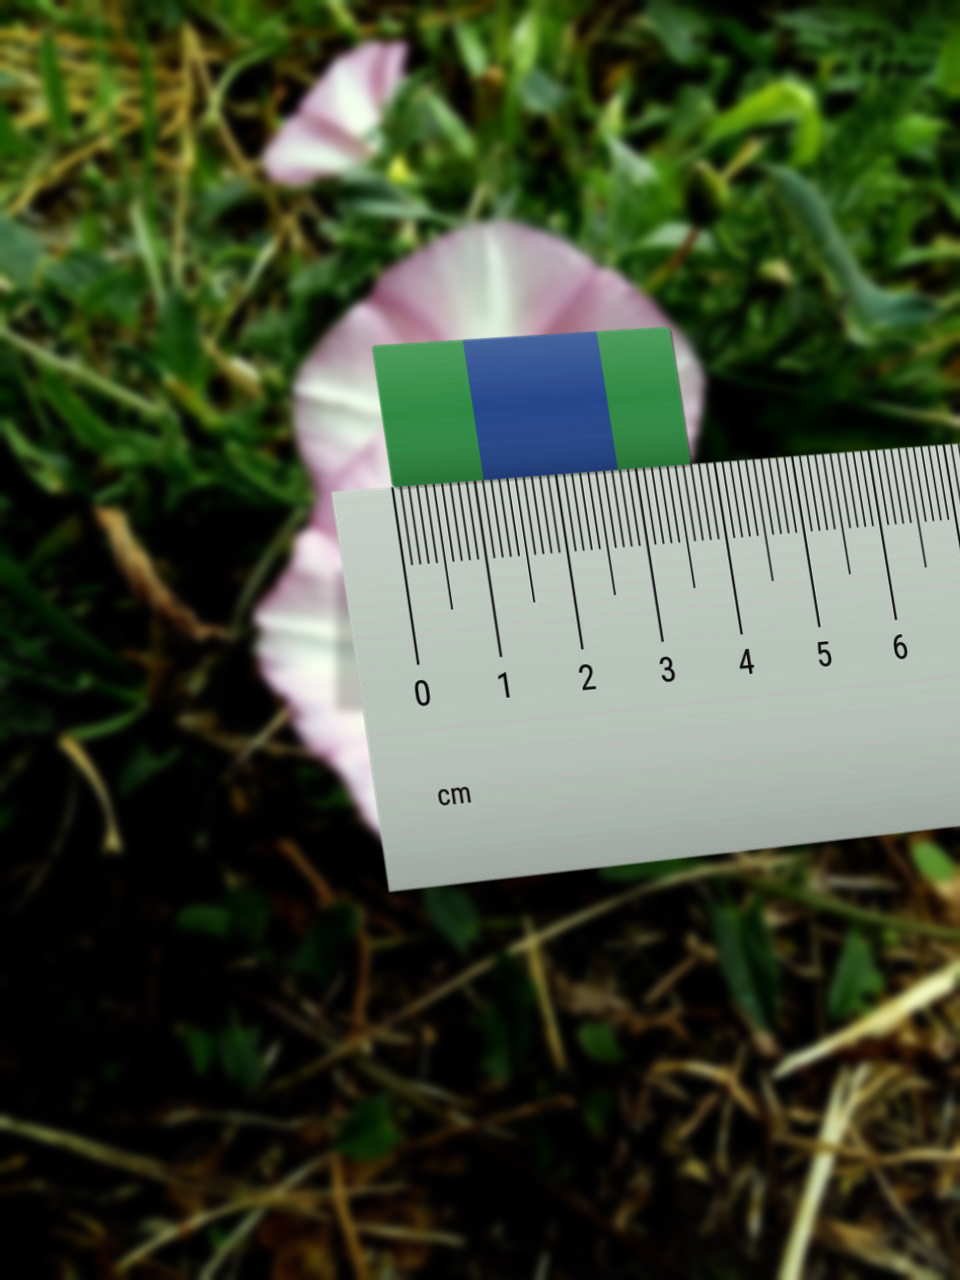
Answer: cm 3.7
